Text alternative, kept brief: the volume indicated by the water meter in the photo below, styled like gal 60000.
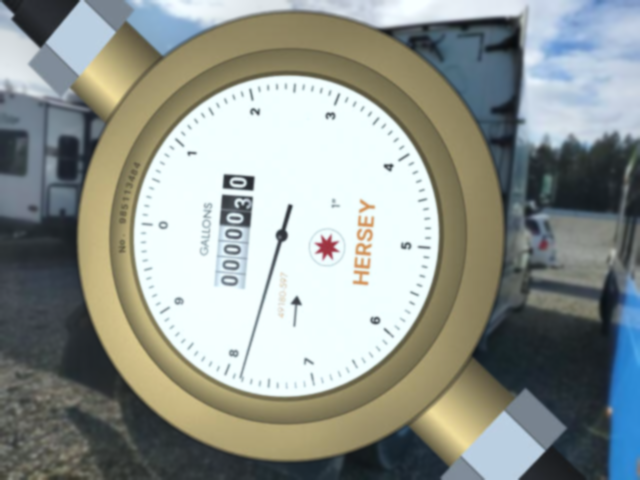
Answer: gal 27.8
